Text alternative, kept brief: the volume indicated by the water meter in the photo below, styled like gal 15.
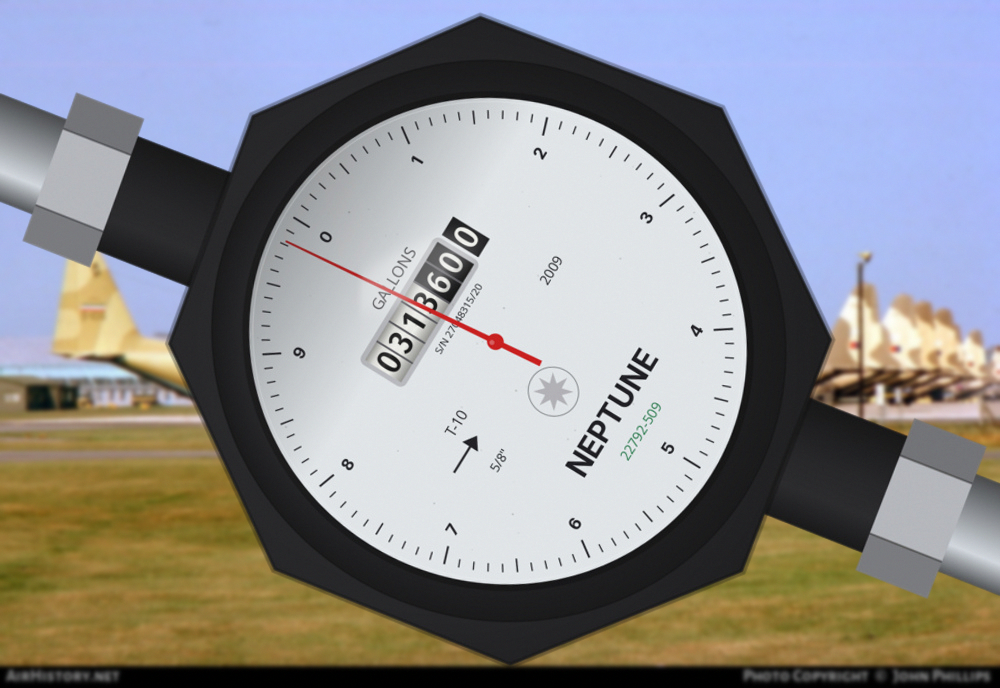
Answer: gal 313599.8
